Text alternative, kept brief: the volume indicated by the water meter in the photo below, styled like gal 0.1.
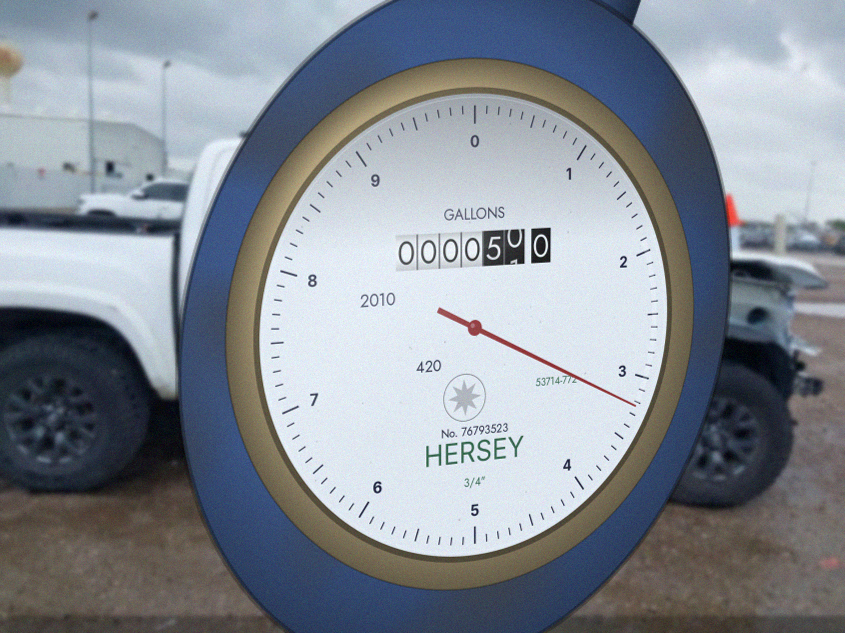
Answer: gal 503.2
